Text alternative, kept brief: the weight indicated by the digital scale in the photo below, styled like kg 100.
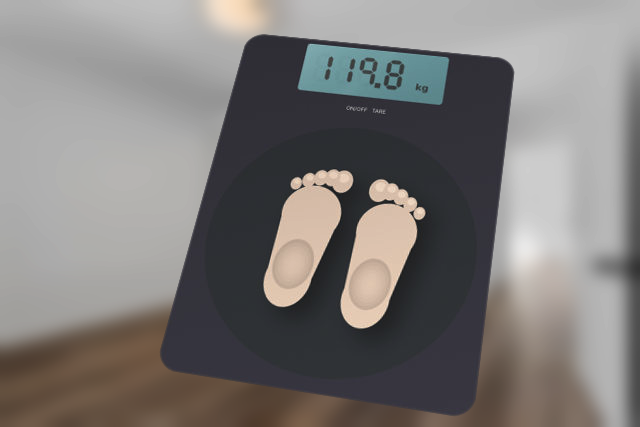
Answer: kg 119.8
